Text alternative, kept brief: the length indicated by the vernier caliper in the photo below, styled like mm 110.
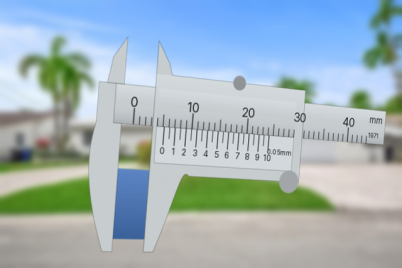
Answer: mm 5.2
